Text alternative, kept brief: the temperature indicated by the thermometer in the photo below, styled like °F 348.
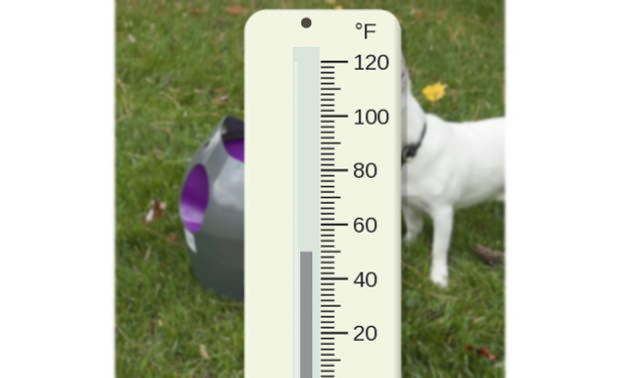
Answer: °F 50
